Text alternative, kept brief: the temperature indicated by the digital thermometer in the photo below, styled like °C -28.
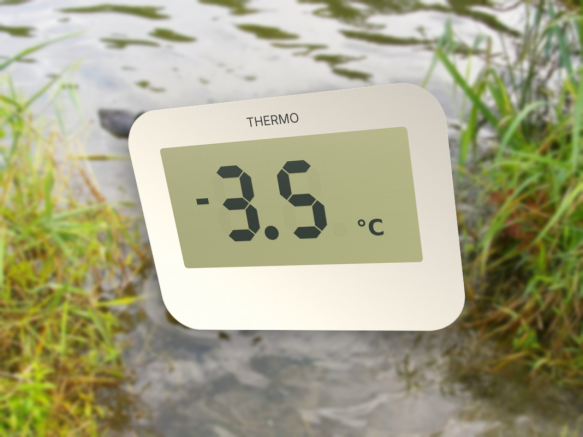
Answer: °C -3.5
